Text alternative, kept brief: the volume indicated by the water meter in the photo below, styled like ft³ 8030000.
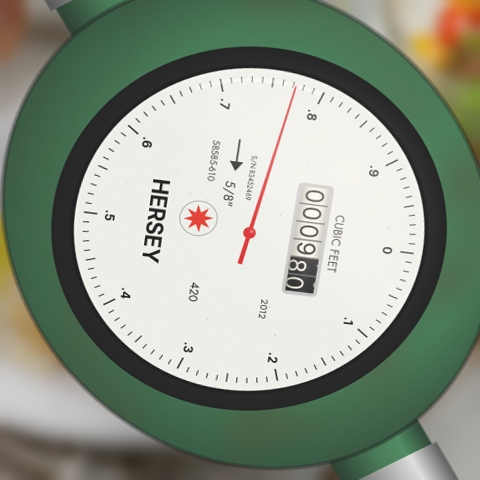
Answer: ft³ 979.77
